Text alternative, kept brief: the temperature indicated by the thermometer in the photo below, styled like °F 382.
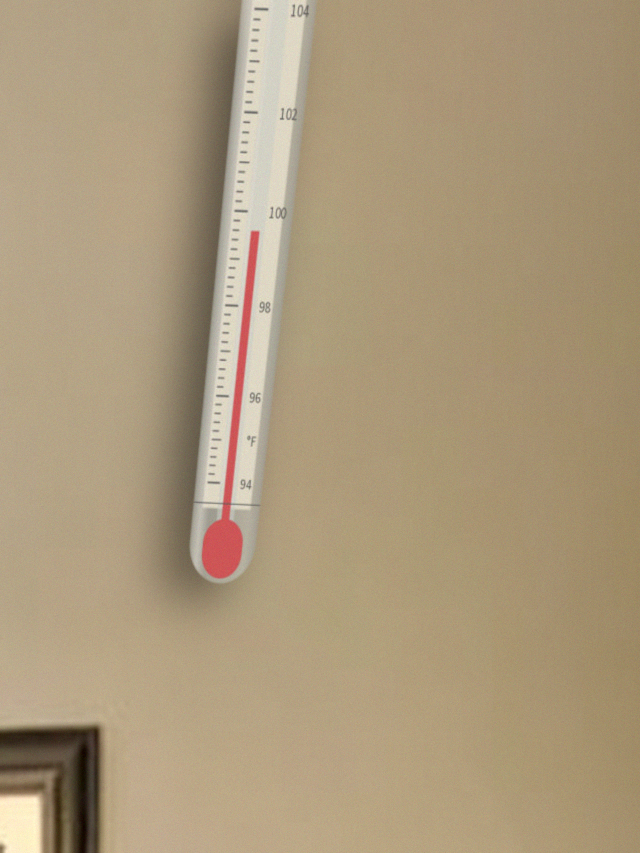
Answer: °F 99.6
